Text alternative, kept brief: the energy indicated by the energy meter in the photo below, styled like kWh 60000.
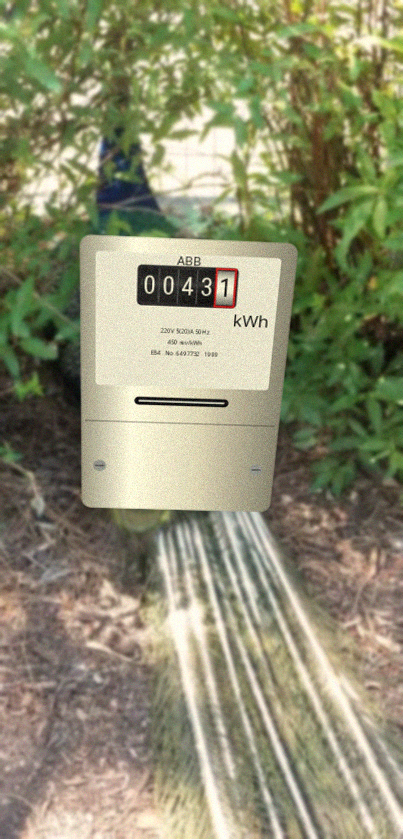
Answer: kWh 43.1
